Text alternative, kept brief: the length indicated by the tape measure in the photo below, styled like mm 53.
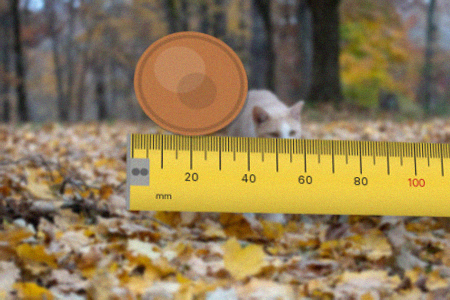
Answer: mm 40
